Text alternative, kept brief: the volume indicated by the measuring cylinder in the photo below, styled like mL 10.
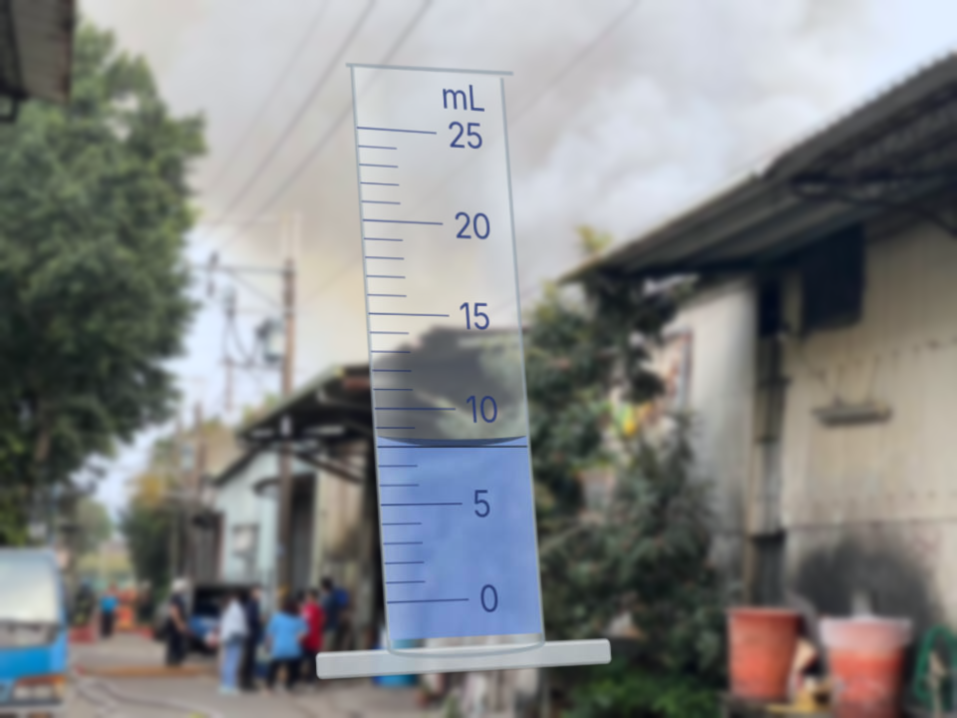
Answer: mL 8
